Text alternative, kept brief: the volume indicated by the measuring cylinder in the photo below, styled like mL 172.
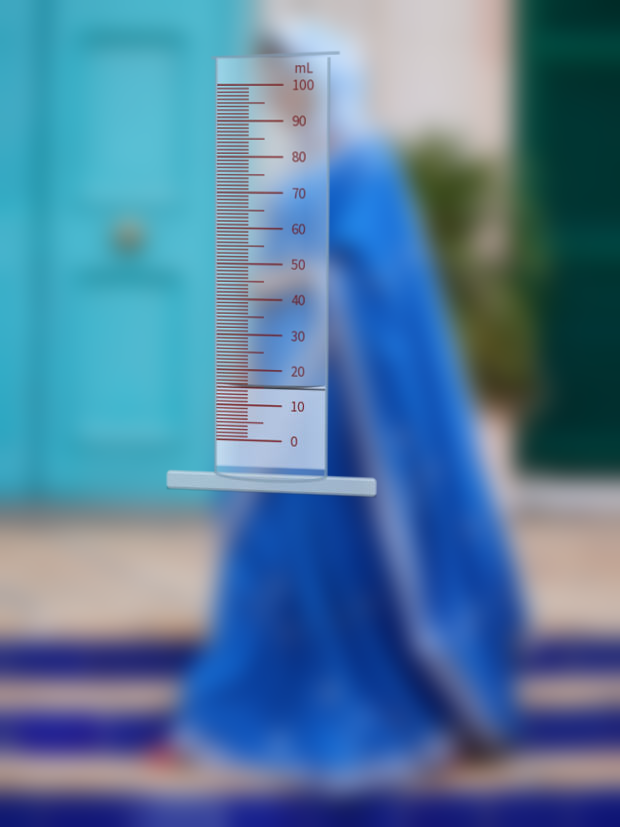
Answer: mL 15
